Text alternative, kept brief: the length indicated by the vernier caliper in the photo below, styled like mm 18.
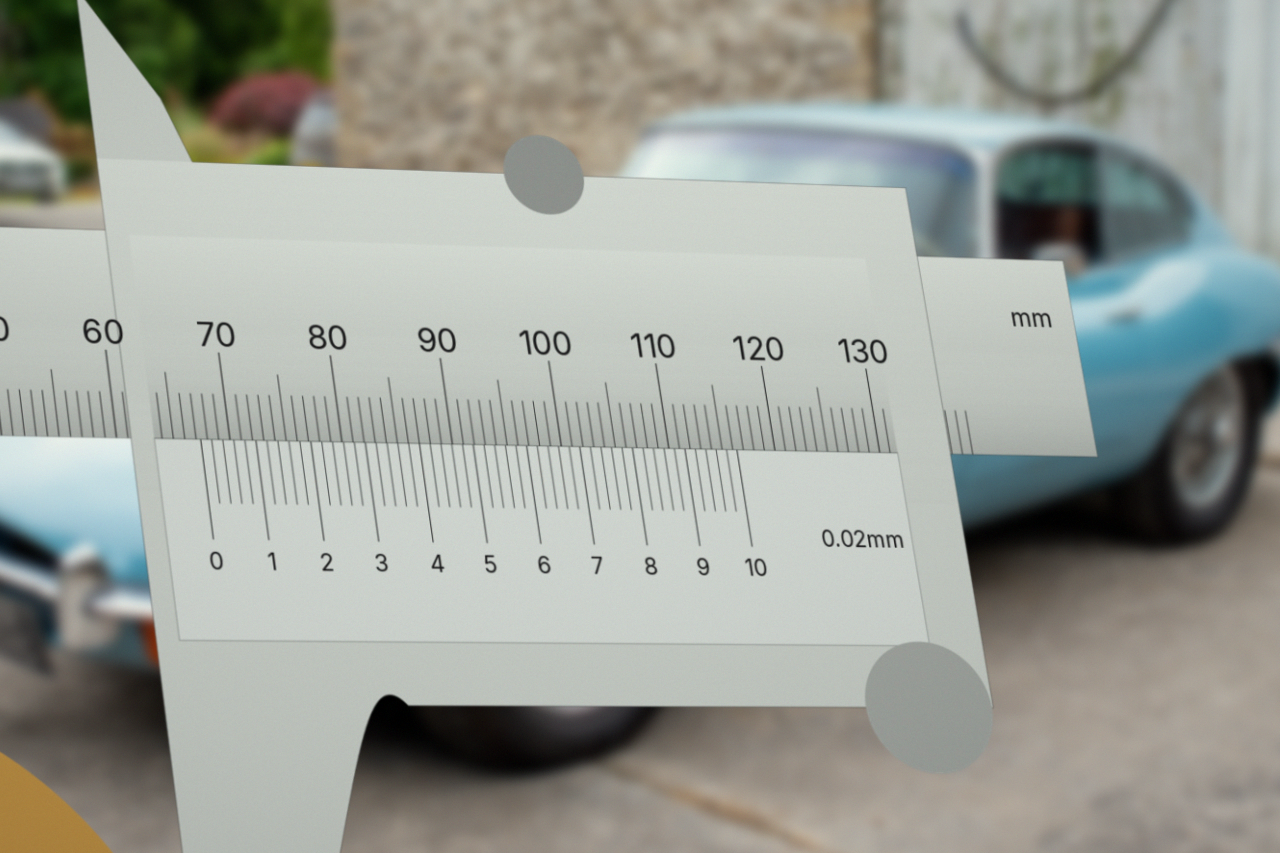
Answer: mm 67.4
